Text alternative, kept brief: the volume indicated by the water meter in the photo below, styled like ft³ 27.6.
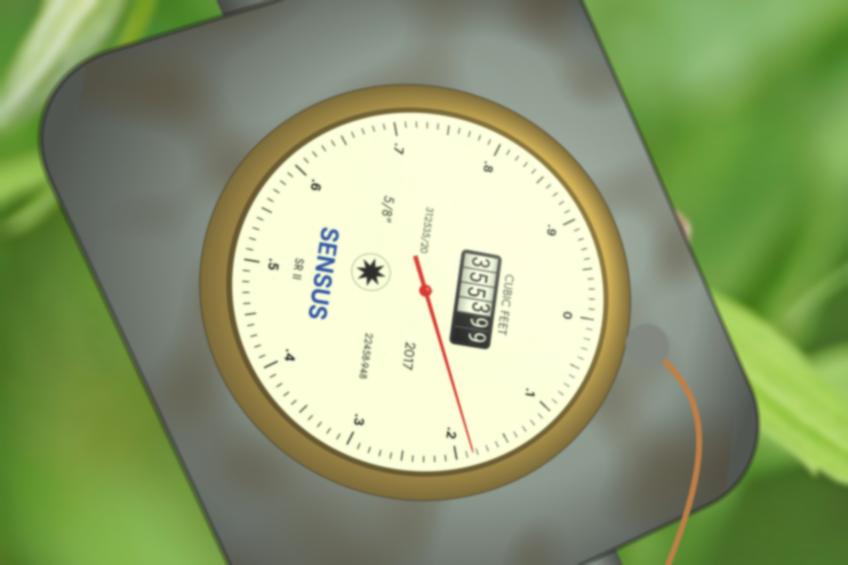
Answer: ft³ 355399.18
